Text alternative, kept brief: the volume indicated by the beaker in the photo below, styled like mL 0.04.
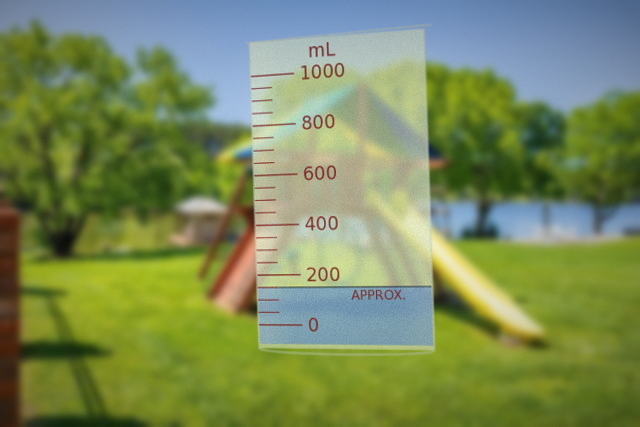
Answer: mL 150
